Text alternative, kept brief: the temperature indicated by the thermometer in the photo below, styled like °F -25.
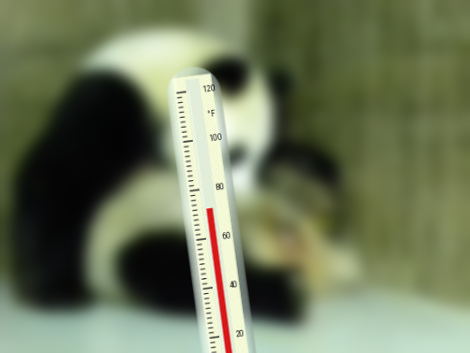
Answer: °F 72
